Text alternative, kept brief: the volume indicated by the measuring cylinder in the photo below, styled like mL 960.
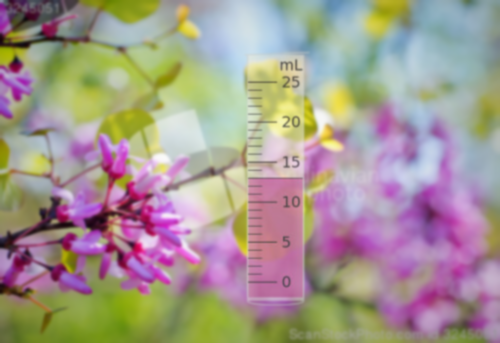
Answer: mL 13
